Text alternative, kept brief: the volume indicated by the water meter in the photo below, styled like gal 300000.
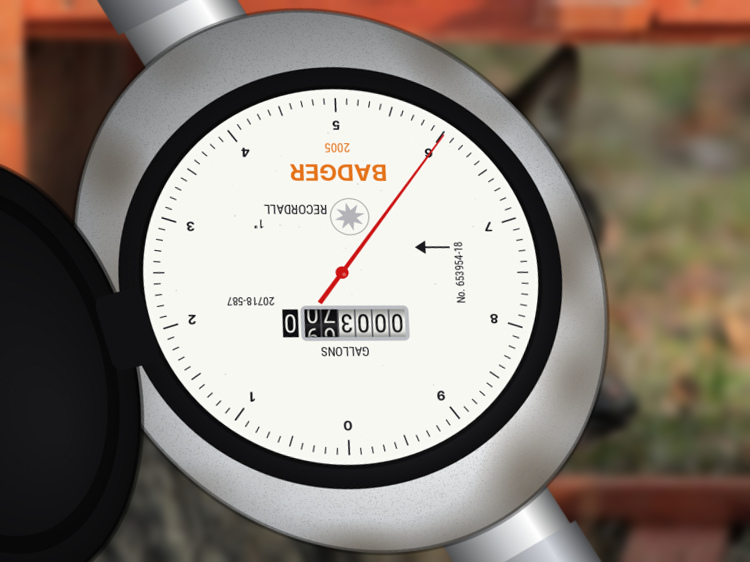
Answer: gal 3696.0
